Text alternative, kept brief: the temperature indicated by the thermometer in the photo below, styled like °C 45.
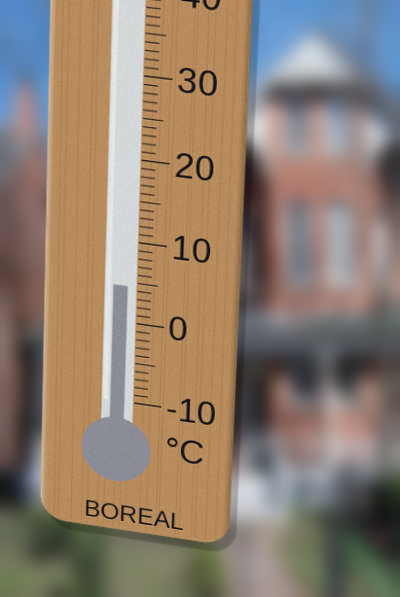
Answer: °C 4.5
